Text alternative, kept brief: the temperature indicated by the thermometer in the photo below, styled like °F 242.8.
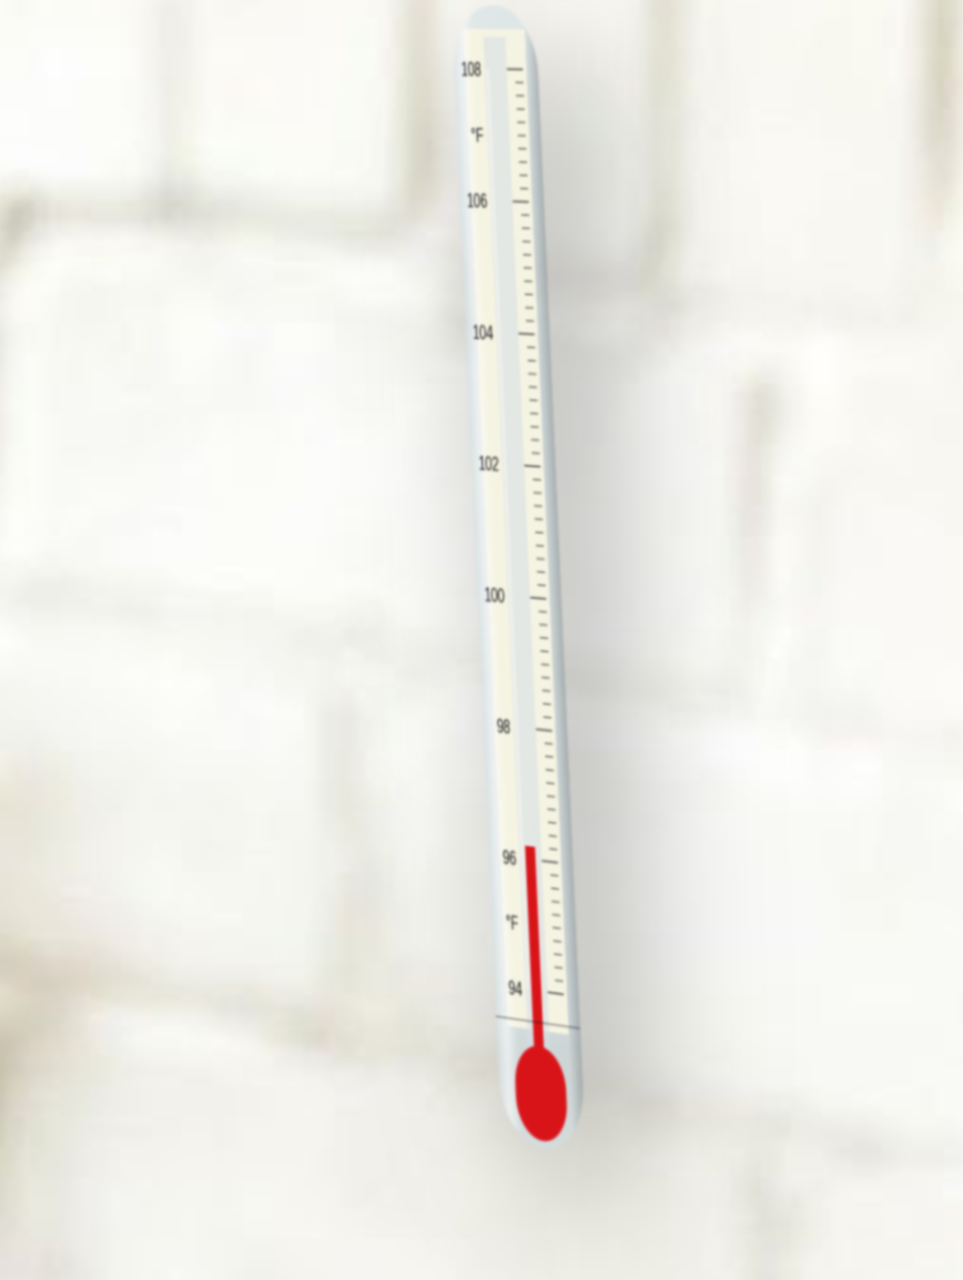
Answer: °F 96.2
